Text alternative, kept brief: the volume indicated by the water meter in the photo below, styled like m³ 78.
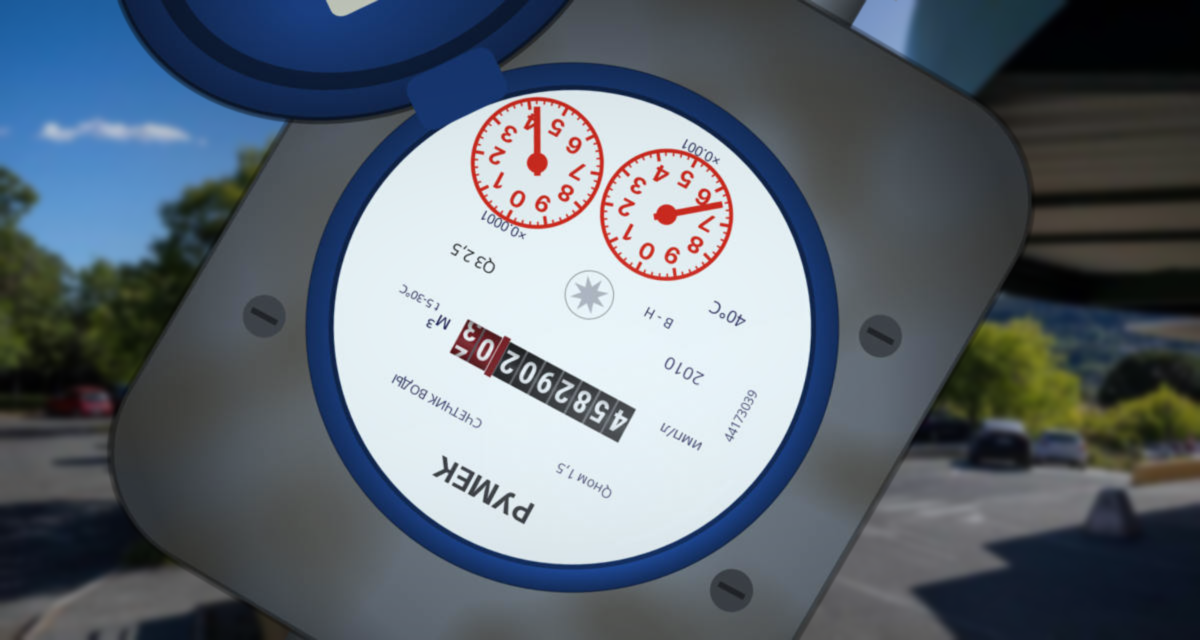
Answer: m³ 4582902.0264
